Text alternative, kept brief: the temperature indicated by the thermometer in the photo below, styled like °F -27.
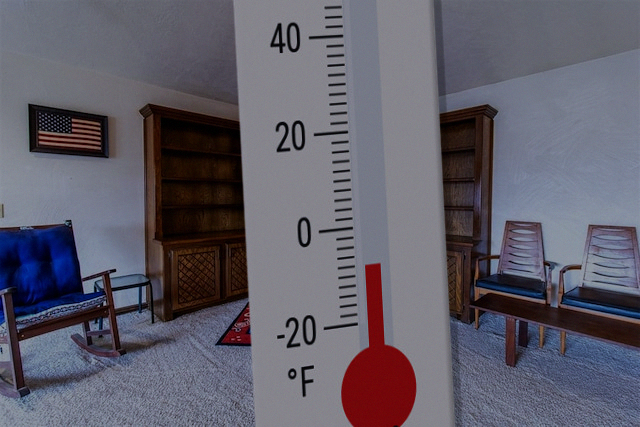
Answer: °F -8
